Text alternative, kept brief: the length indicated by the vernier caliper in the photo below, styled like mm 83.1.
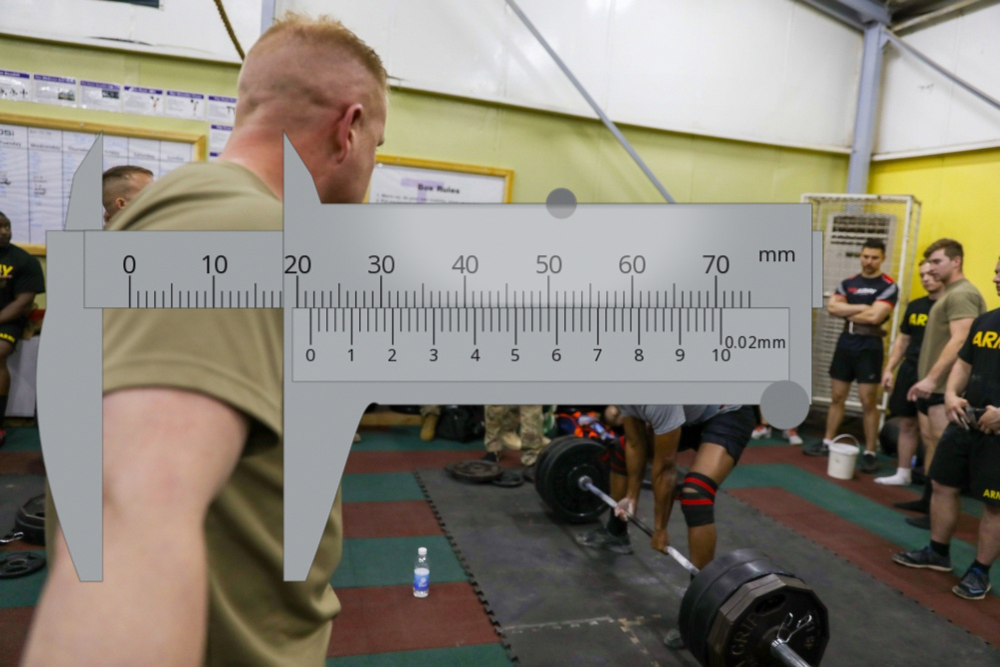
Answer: mm 21.6
